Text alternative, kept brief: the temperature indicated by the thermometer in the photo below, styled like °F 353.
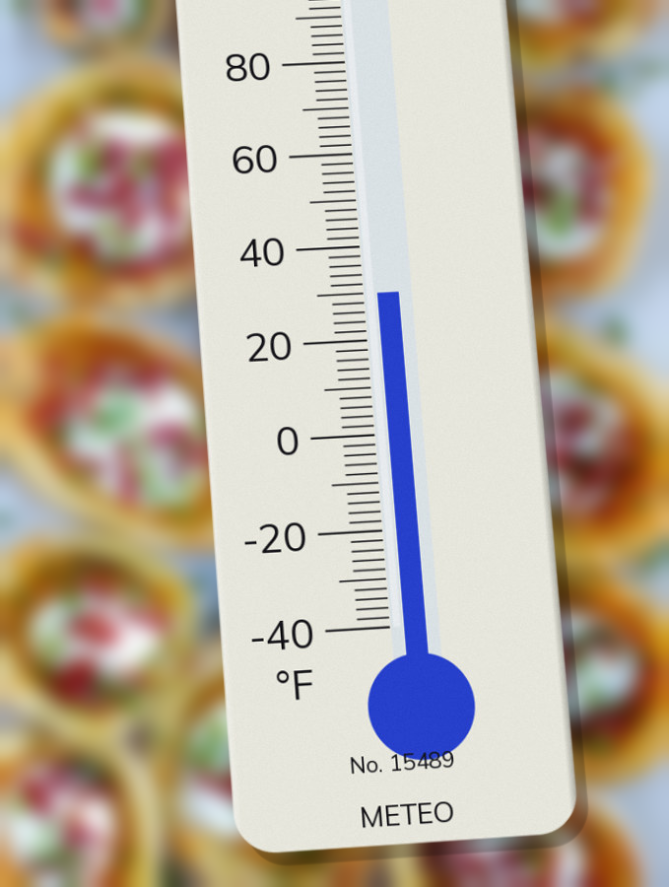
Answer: °F 30
